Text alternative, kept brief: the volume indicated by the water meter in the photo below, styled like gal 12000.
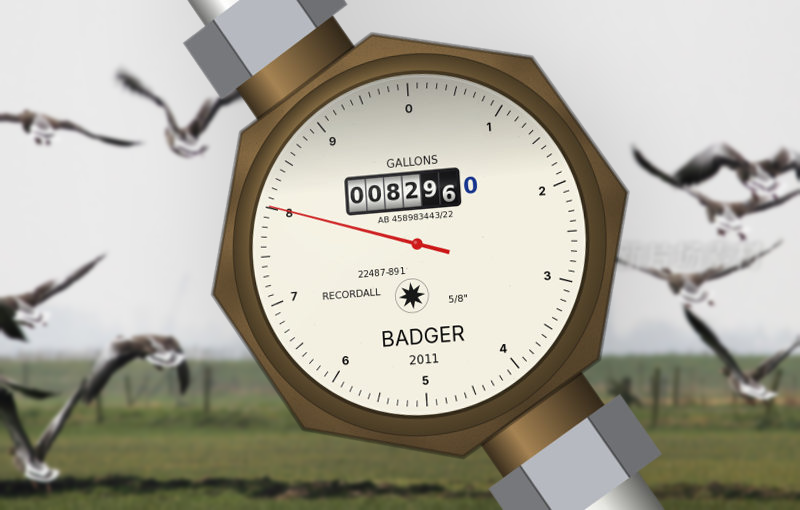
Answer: gal 82958.0
